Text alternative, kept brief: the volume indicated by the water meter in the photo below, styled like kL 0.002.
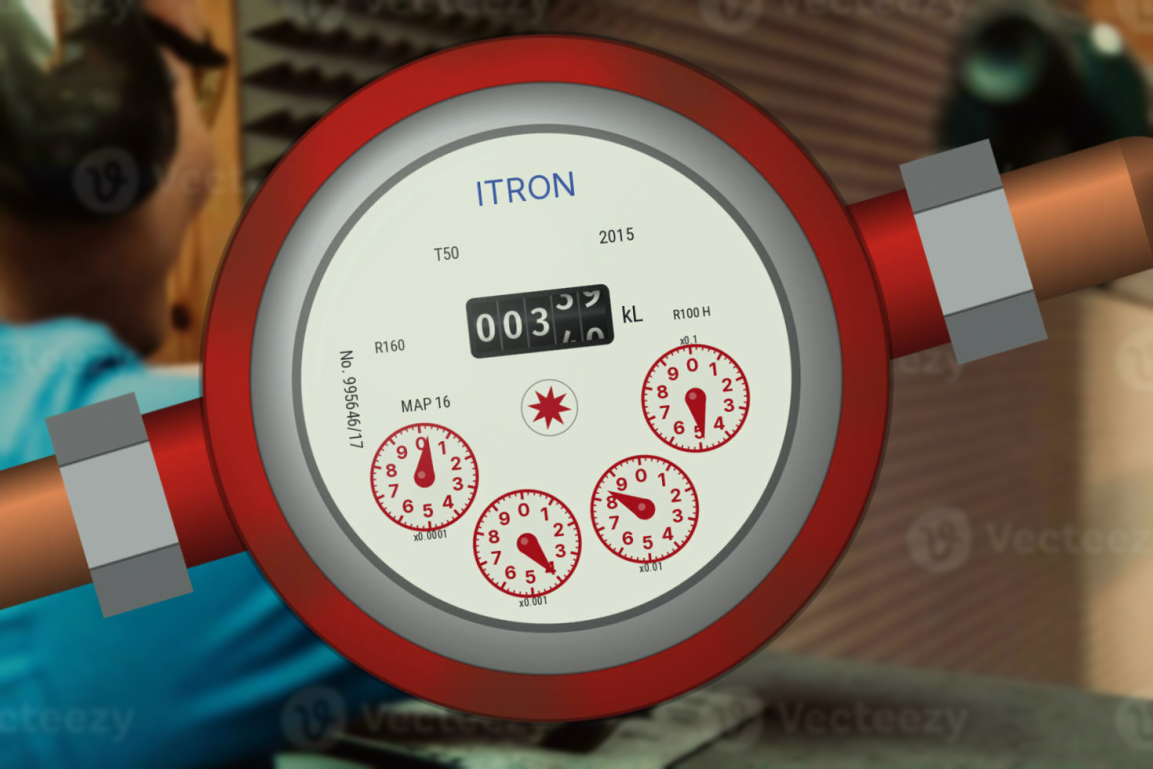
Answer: kL 339.4840
